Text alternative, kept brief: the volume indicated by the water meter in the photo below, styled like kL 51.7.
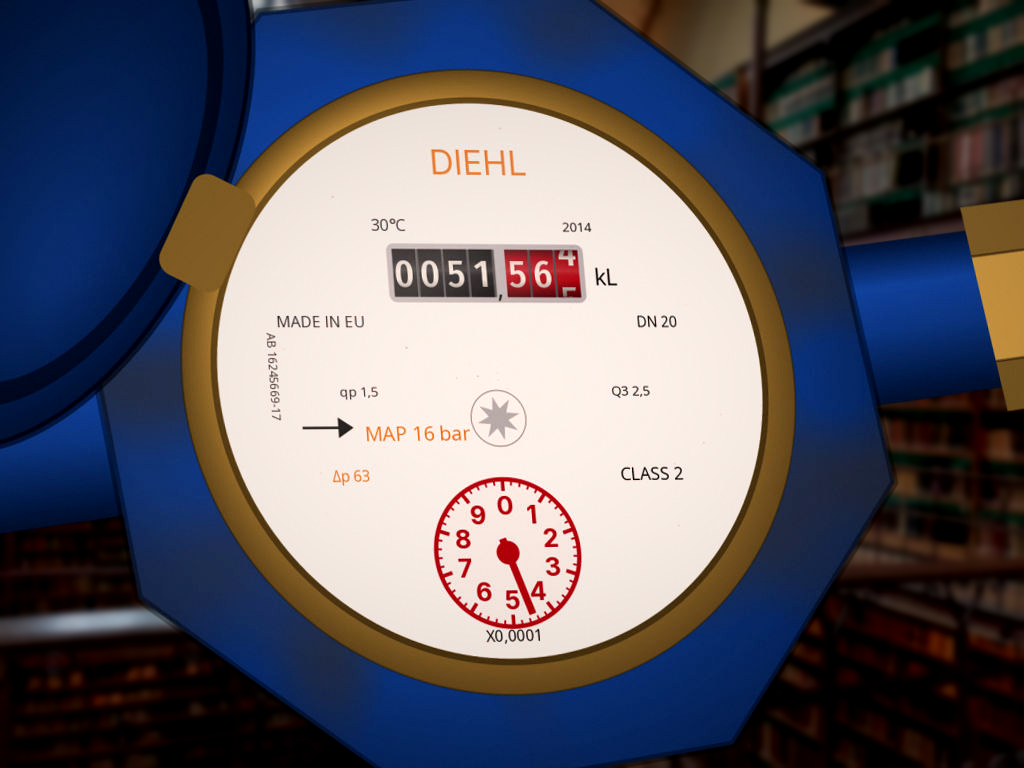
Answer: kL 51.5644
